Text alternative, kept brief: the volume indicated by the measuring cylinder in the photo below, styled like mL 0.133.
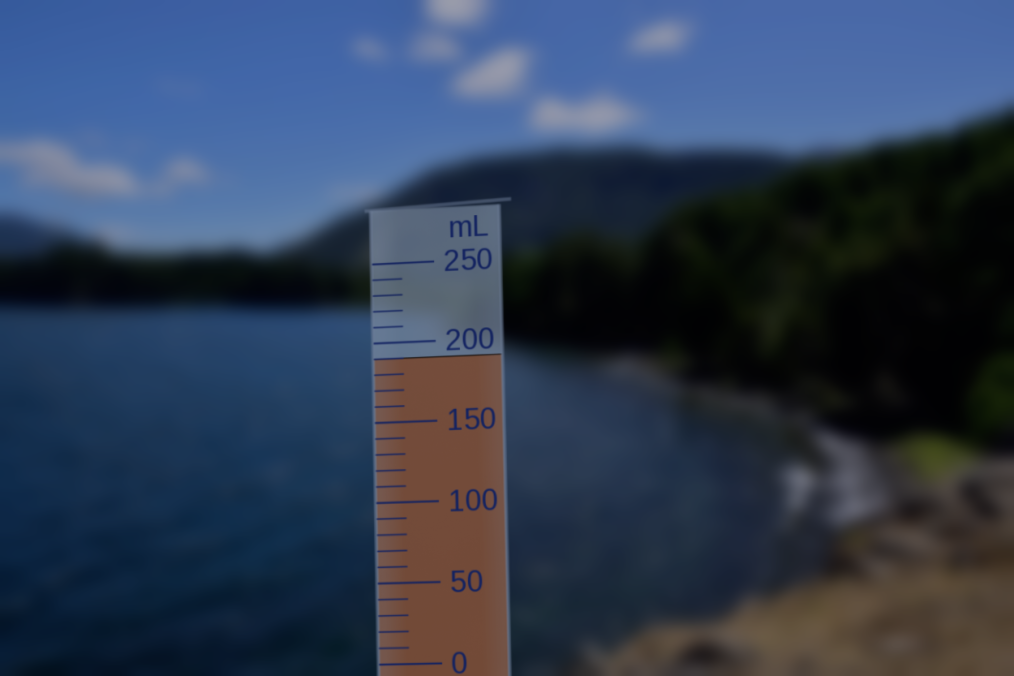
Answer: mL 190
